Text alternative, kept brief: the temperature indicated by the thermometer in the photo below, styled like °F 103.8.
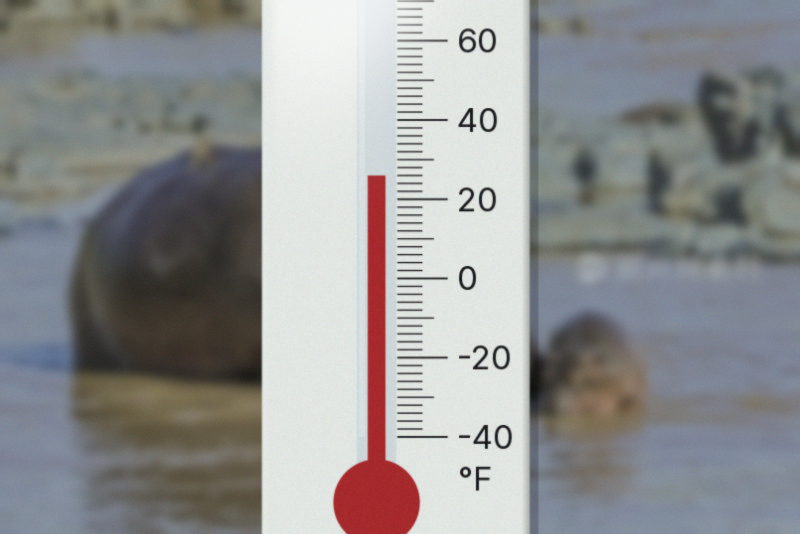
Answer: °F 26
